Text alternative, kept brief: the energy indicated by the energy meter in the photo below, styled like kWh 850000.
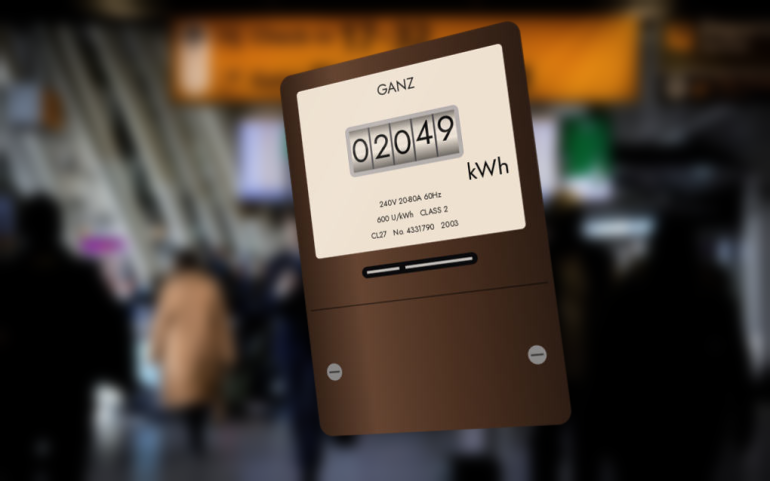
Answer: kWh 2049
